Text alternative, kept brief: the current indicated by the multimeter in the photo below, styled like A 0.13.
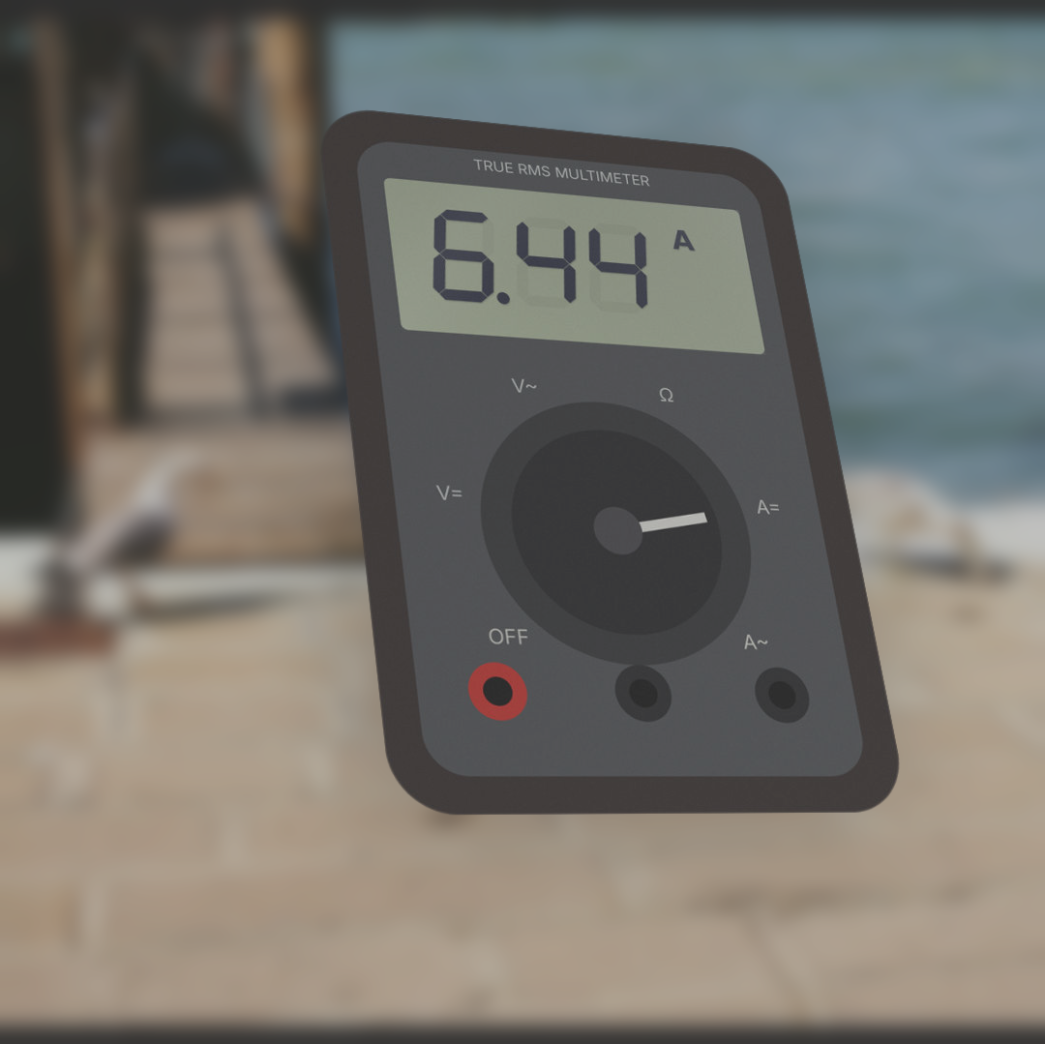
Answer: A 6.44
